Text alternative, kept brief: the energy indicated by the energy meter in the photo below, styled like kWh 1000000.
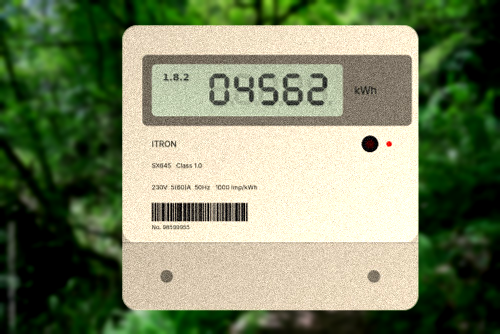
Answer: kWh 4562
